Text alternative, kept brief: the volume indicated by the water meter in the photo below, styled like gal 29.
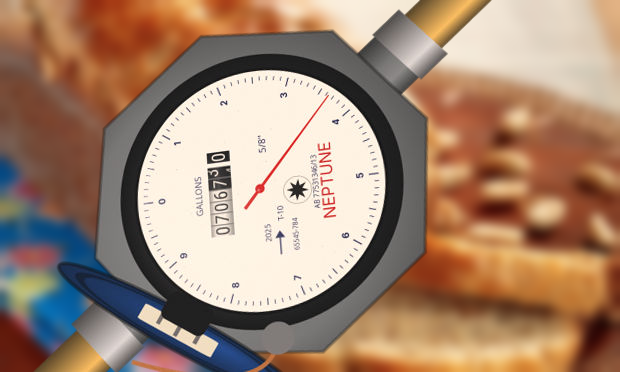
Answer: gal 706733.6
